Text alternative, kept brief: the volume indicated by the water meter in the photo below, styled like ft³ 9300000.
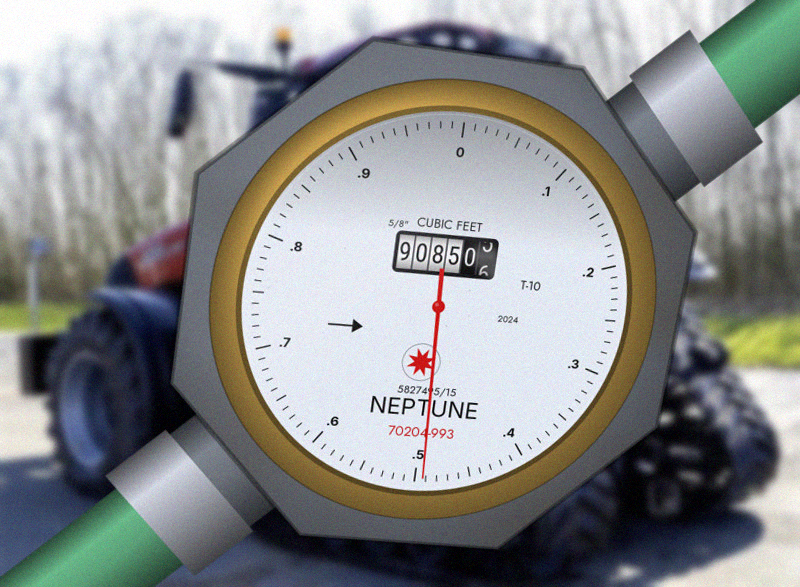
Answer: ft³ 908505.49
